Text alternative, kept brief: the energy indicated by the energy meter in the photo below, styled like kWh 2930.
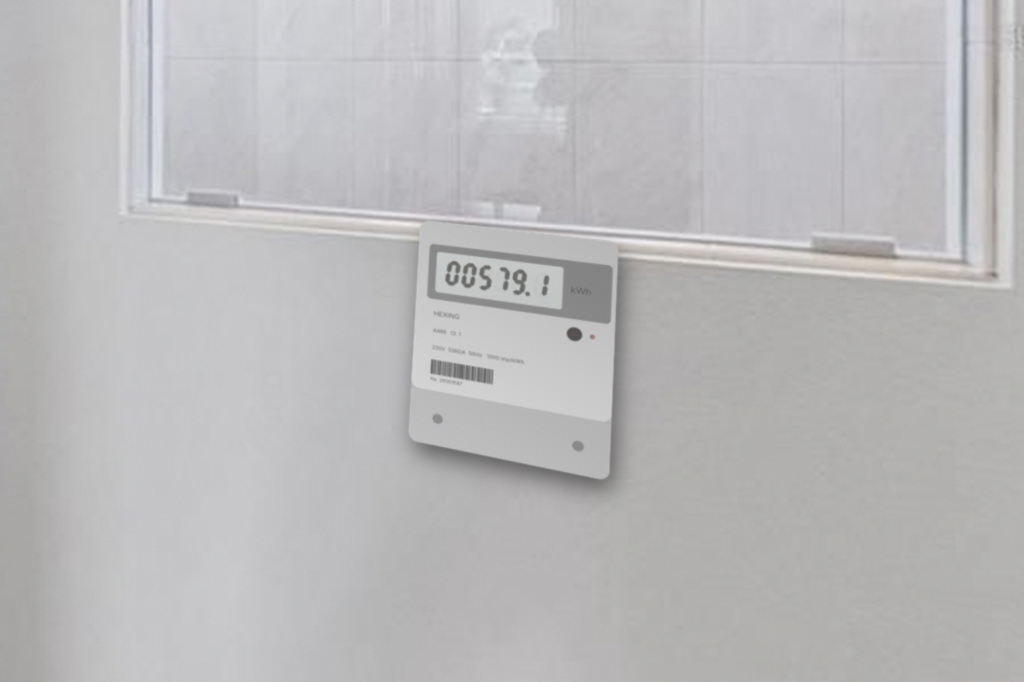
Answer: kWh 579.1
